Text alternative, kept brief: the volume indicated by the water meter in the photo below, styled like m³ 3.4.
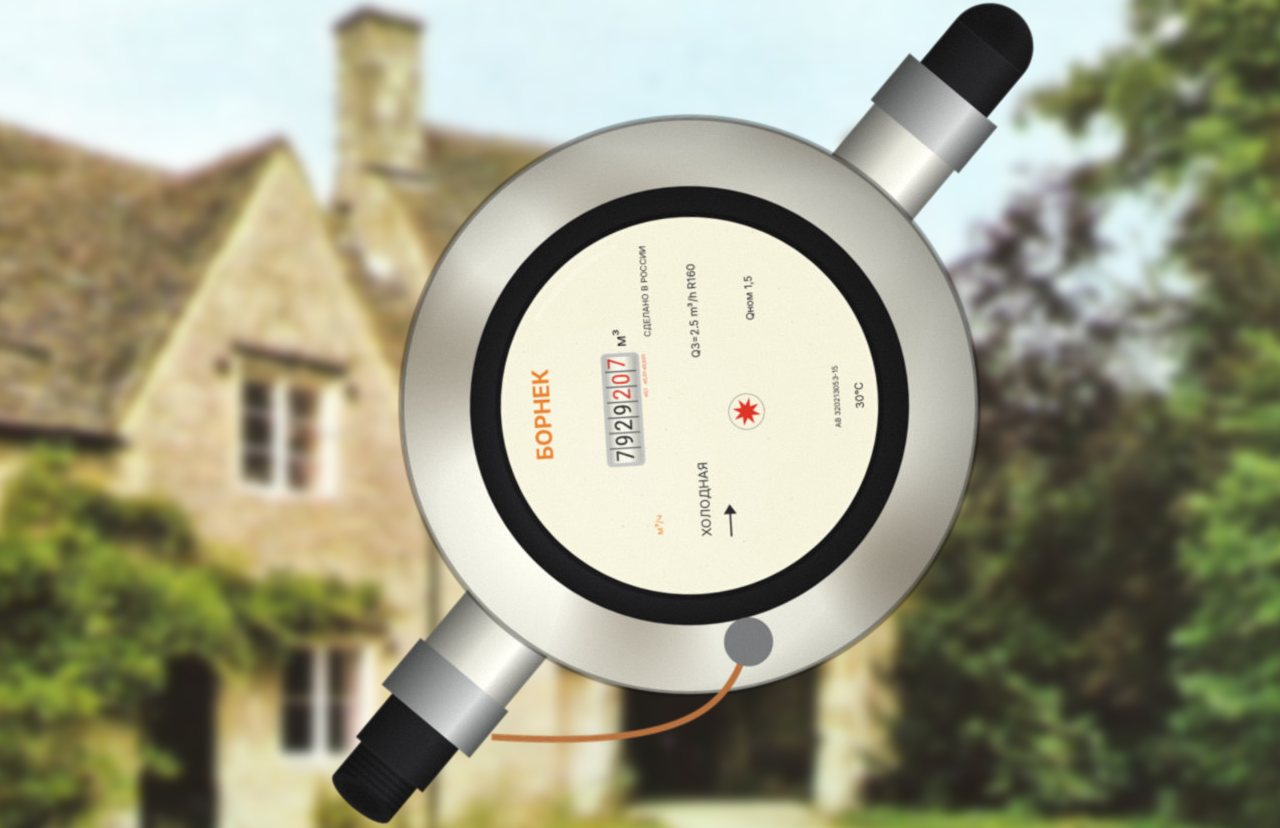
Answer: m³ 7929.207
